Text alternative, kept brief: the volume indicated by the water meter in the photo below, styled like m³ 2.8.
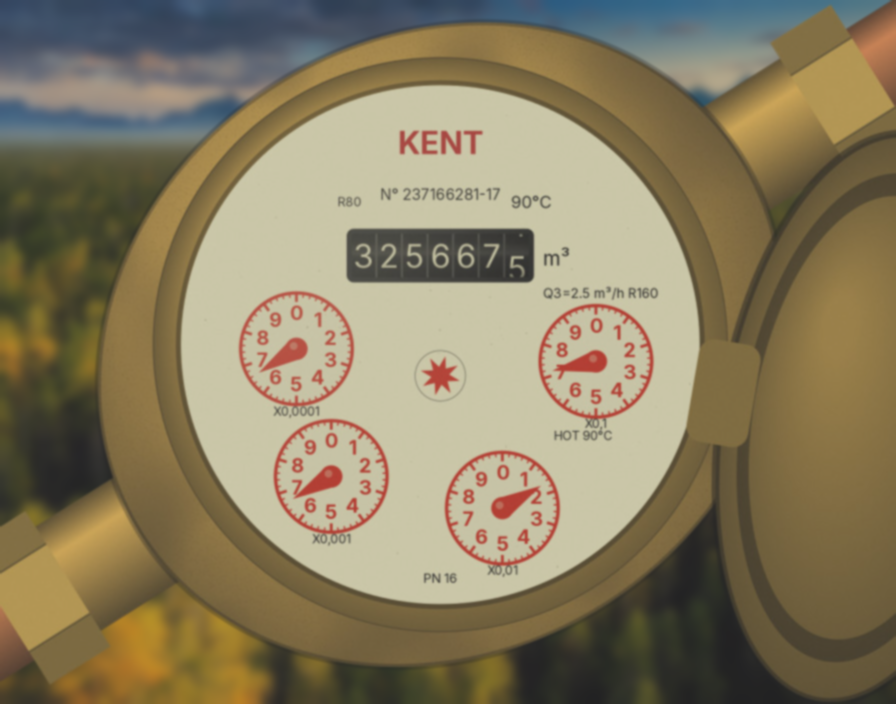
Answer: m³ 3256674.7166
